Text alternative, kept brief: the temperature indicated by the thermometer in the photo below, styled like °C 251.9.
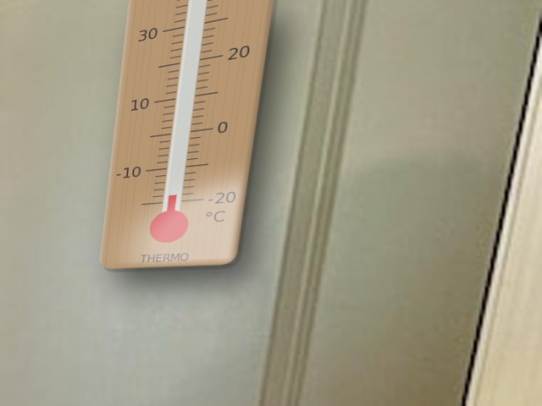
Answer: °C -18
